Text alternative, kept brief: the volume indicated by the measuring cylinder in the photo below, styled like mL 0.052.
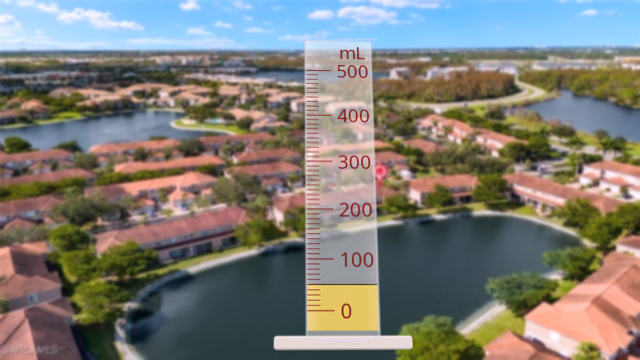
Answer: mL 50
